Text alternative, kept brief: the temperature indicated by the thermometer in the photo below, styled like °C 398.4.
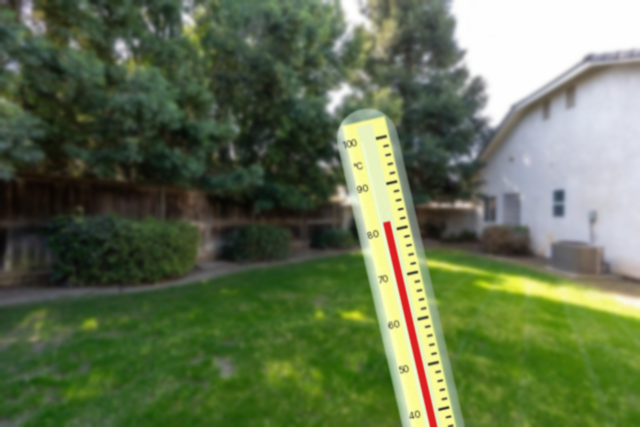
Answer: °C 82
